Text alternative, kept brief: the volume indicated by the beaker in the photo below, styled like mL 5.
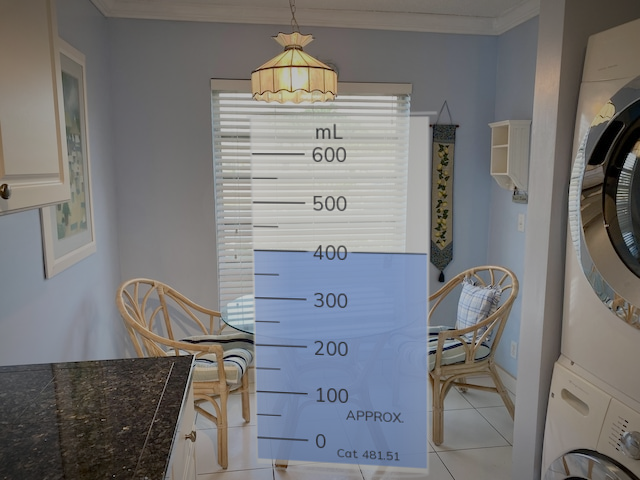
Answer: mL 400
